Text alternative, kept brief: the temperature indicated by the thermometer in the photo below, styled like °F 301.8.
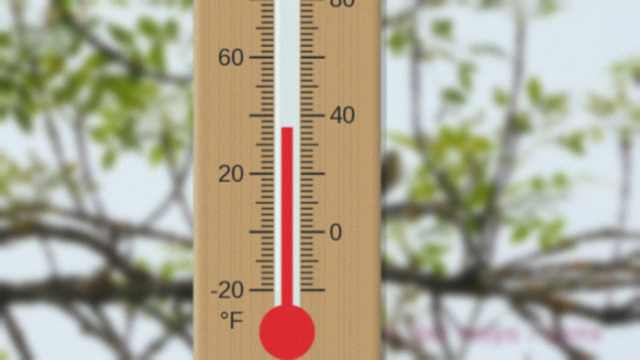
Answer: °F 36
